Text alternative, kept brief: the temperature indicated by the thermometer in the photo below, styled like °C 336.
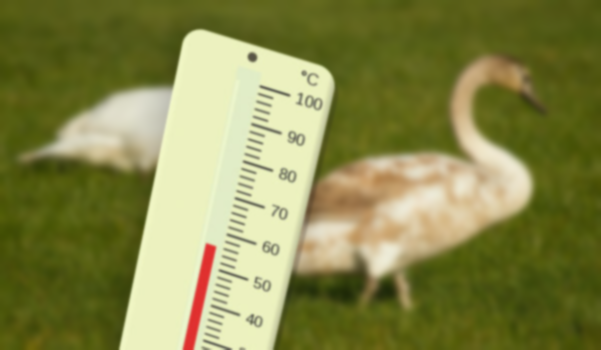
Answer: °C 56
